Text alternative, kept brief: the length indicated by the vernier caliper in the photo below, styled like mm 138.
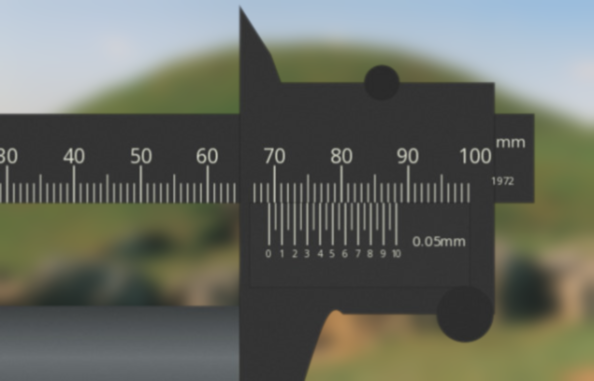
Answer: mm 69.2
